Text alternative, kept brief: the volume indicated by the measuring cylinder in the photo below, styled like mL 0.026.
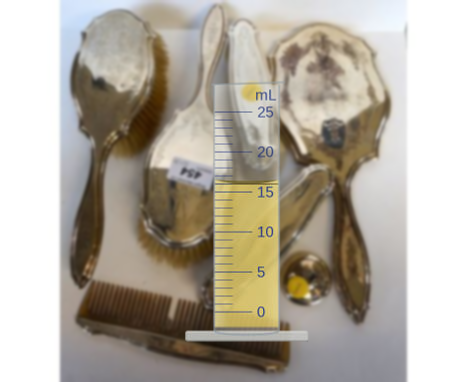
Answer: mL 16
